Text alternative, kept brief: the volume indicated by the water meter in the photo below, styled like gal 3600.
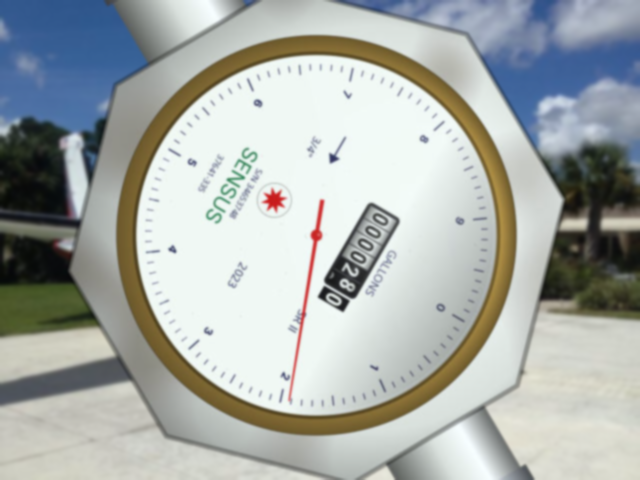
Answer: gal 281.9
